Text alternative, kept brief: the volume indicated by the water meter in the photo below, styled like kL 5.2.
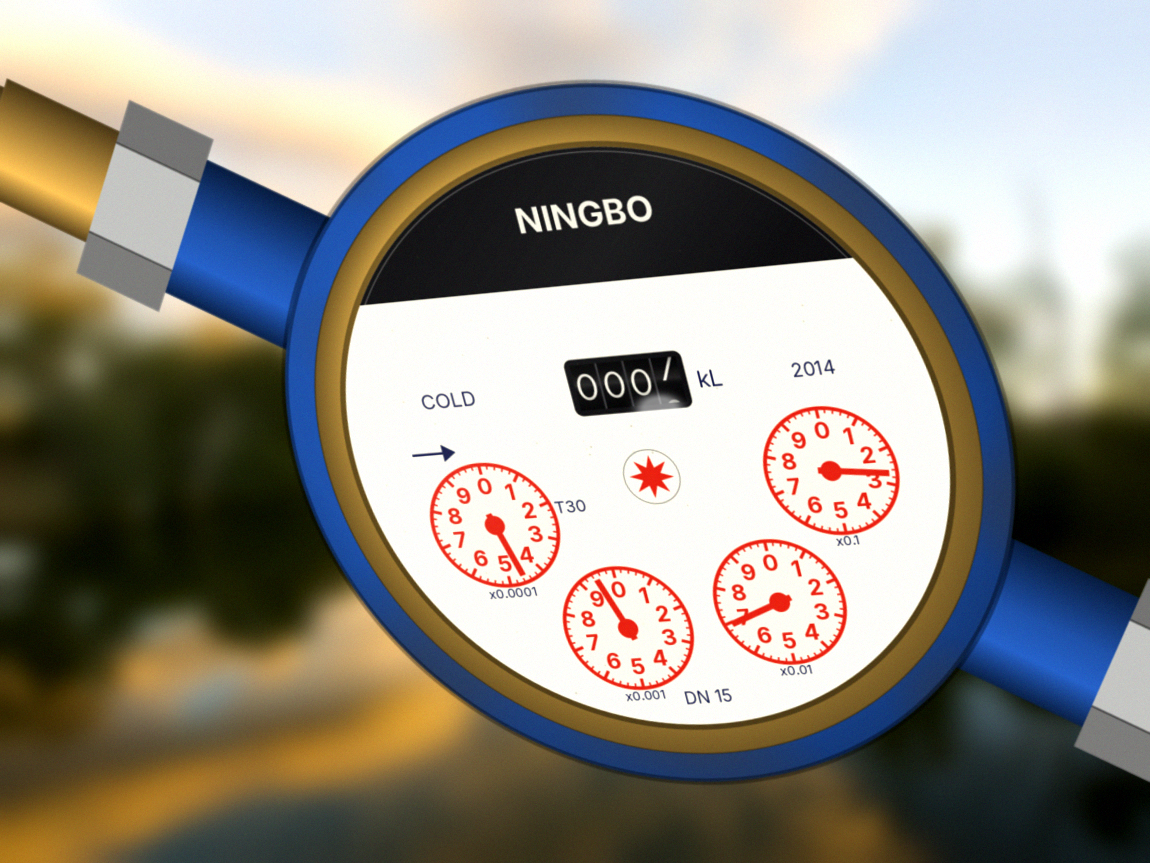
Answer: kL 7.2694
